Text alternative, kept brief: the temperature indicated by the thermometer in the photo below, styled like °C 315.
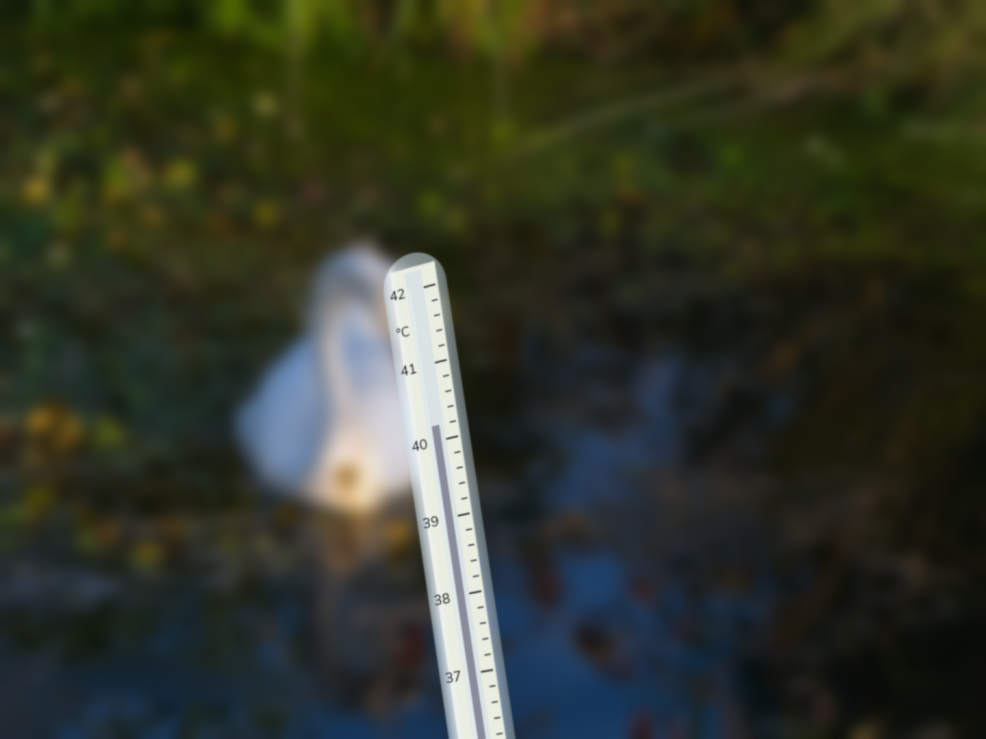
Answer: °C 40.2
